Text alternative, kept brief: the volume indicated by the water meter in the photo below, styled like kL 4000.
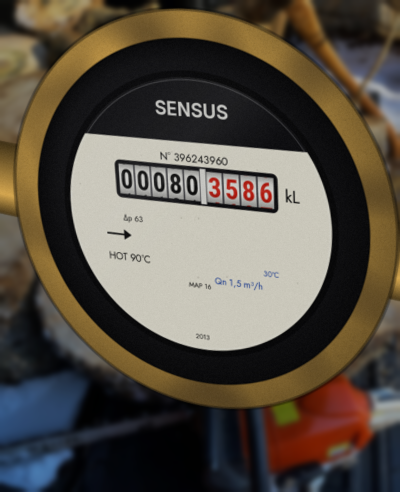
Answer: kL 80.3586
